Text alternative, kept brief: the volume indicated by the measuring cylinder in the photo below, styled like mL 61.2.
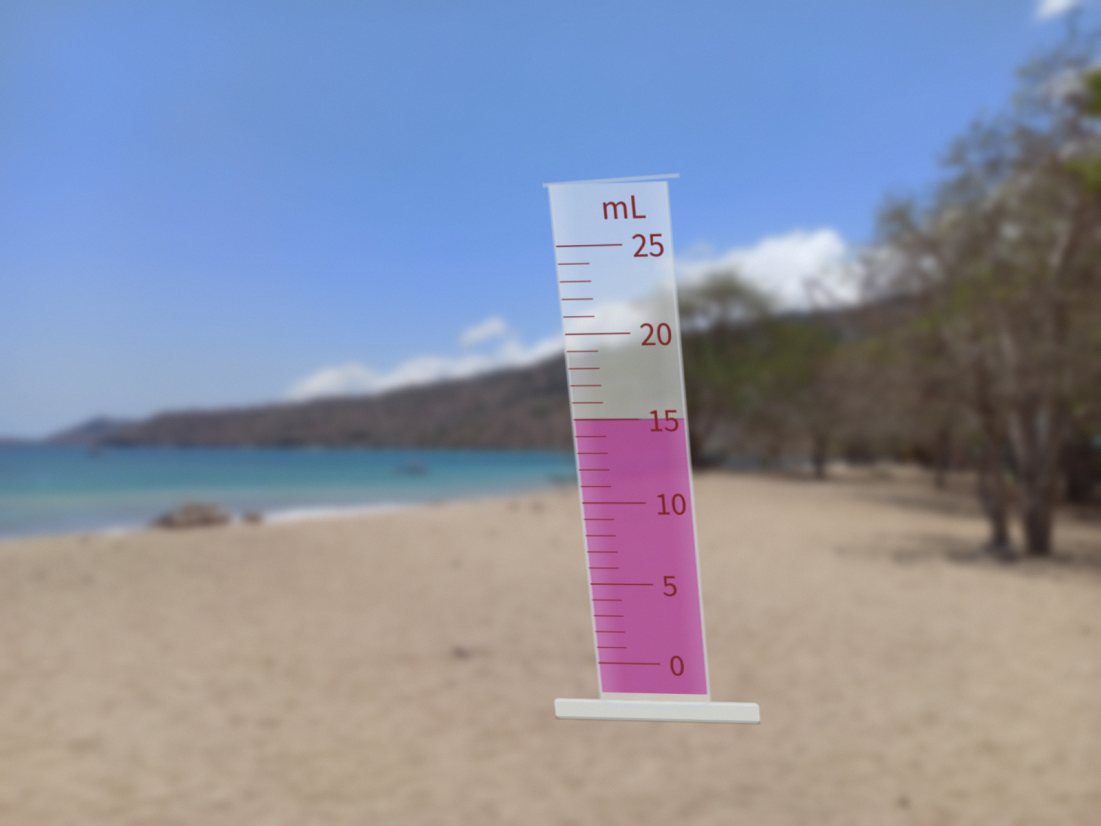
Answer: mL 15
